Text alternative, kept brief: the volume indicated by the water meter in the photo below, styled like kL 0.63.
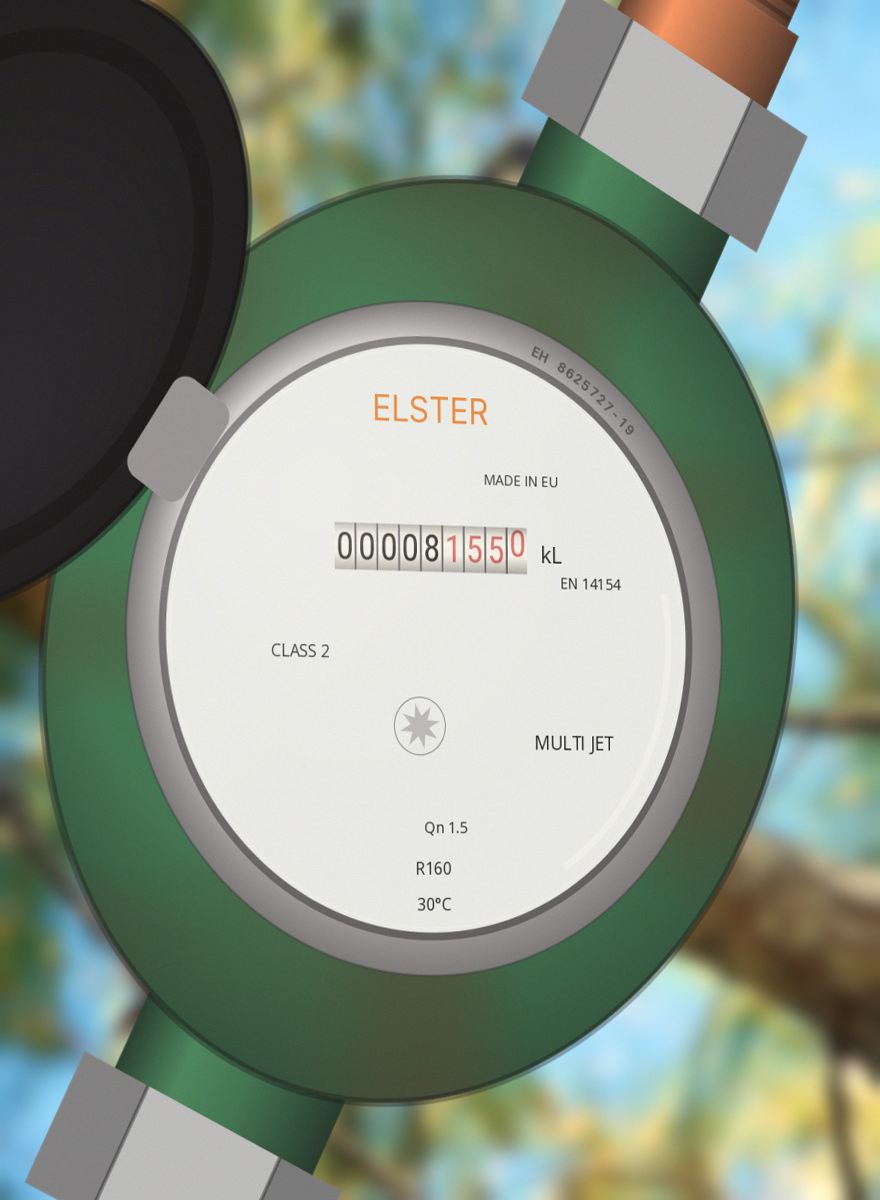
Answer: kL 8.1550
